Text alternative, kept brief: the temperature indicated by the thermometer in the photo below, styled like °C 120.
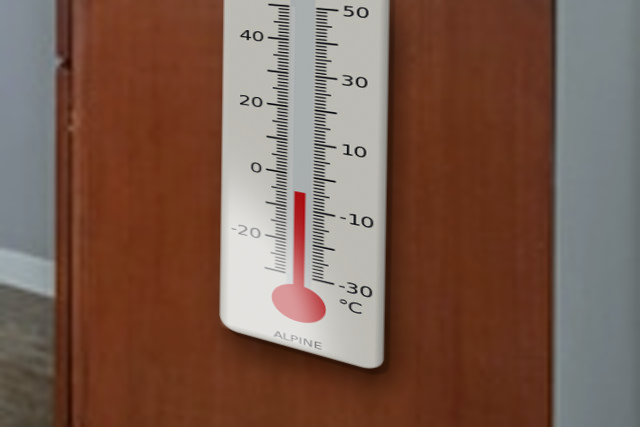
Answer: °C -5
